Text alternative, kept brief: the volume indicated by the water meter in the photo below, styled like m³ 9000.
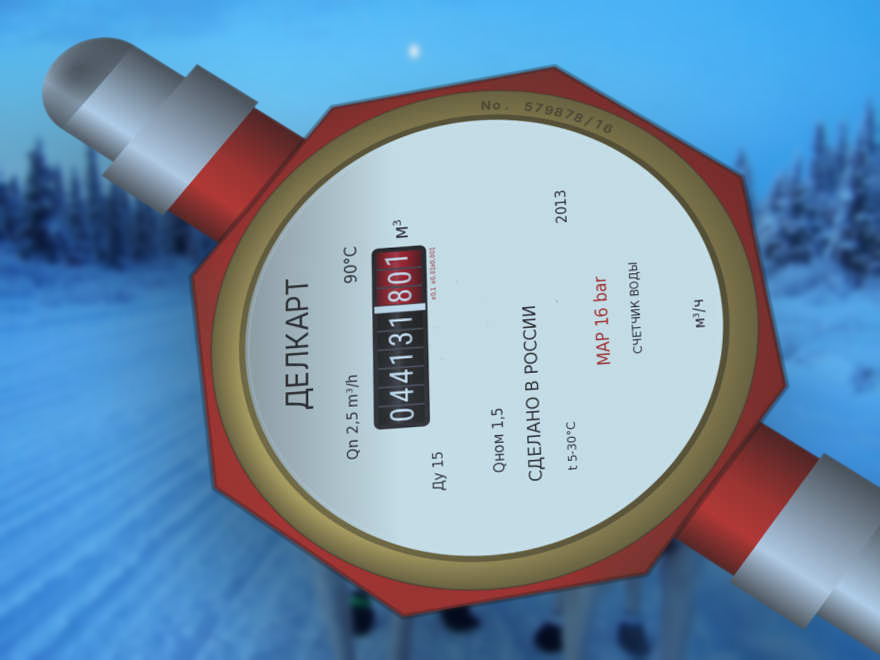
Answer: m³ 44131.801
